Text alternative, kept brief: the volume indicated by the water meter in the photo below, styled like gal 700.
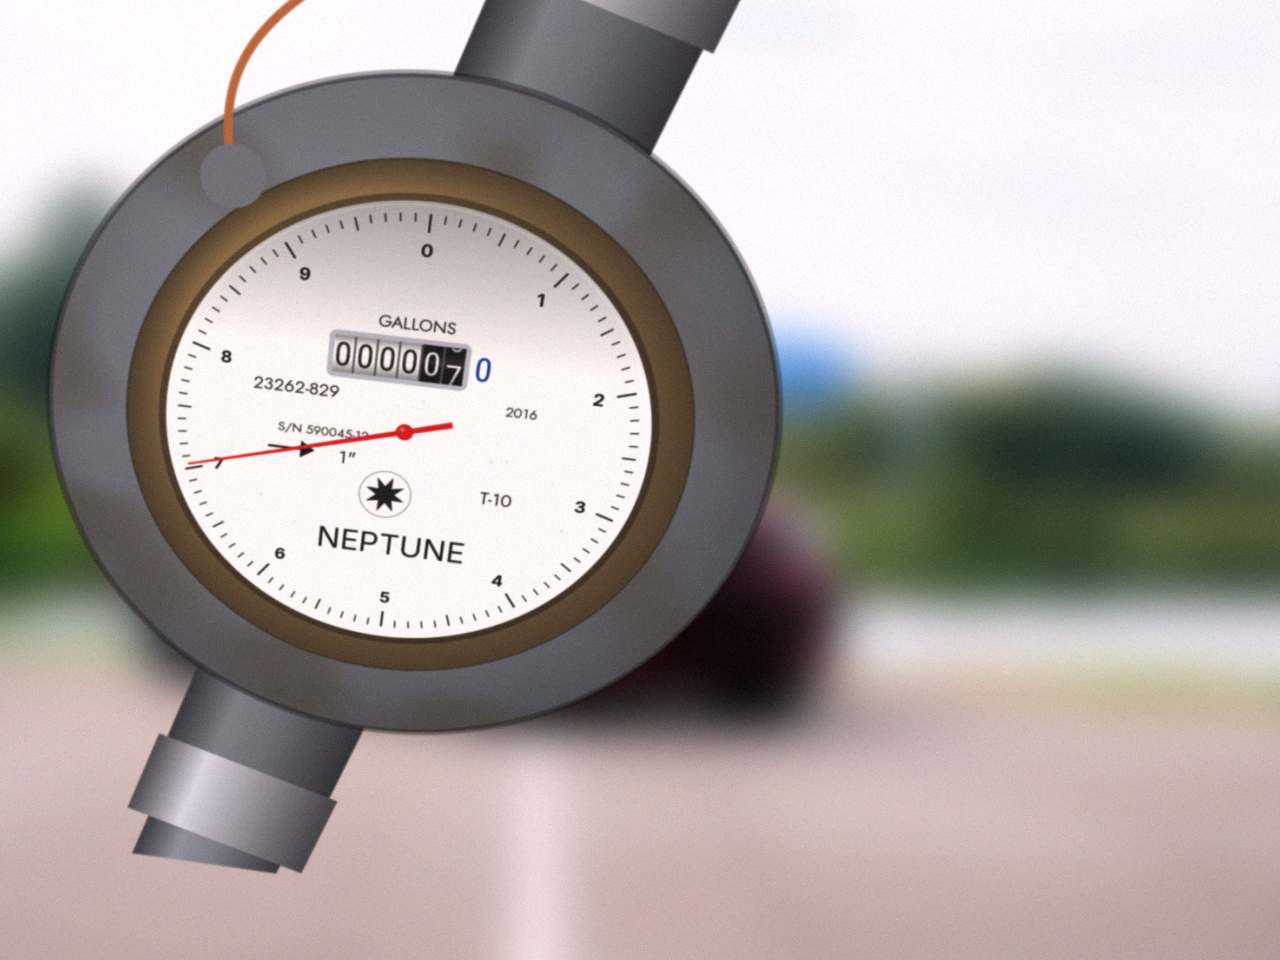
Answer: gal 67.0
